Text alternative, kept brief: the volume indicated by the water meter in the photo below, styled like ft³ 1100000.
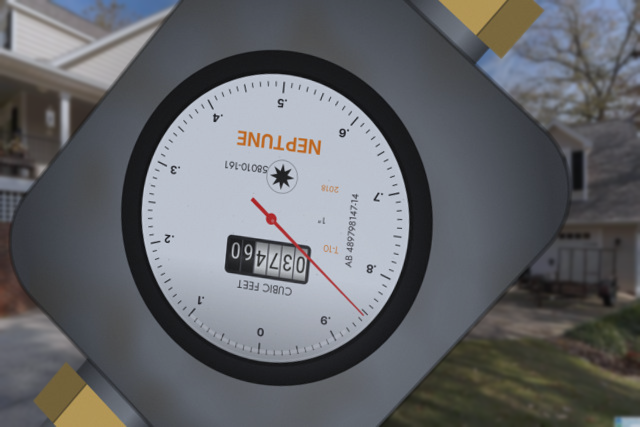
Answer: ft³ 37459.85
